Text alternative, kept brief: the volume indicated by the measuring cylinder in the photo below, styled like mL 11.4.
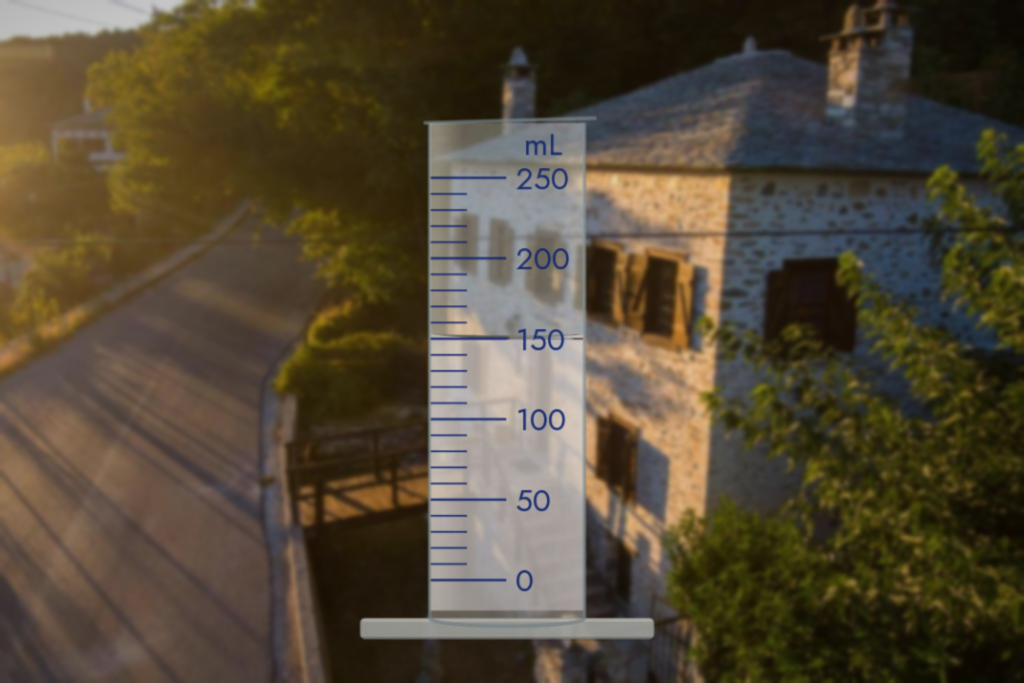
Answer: mL 150
